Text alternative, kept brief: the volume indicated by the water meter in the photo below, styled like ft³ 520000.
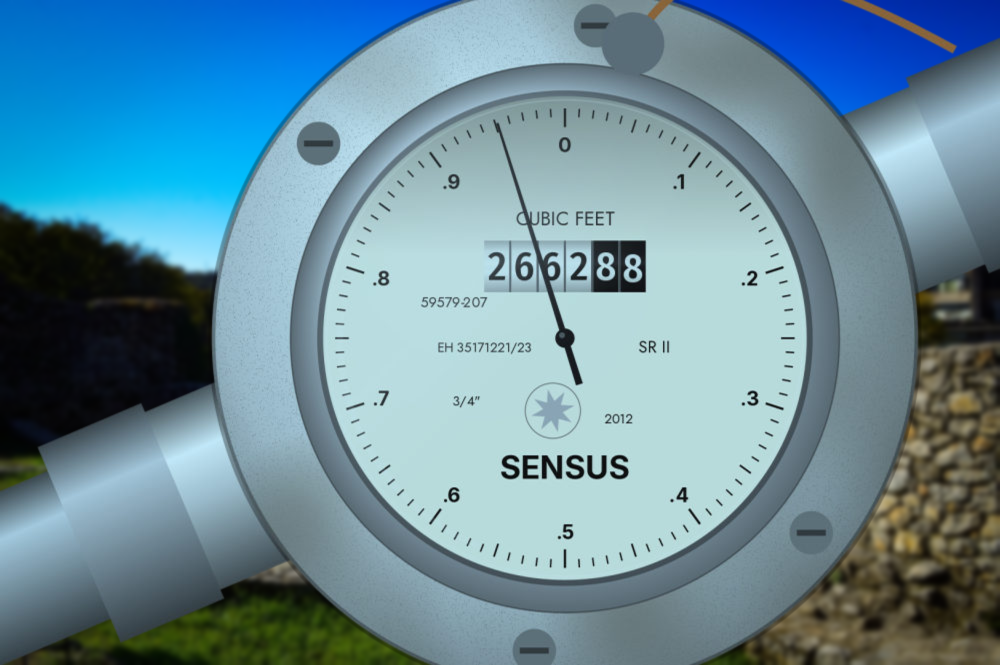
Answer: ft³ 266287.95
